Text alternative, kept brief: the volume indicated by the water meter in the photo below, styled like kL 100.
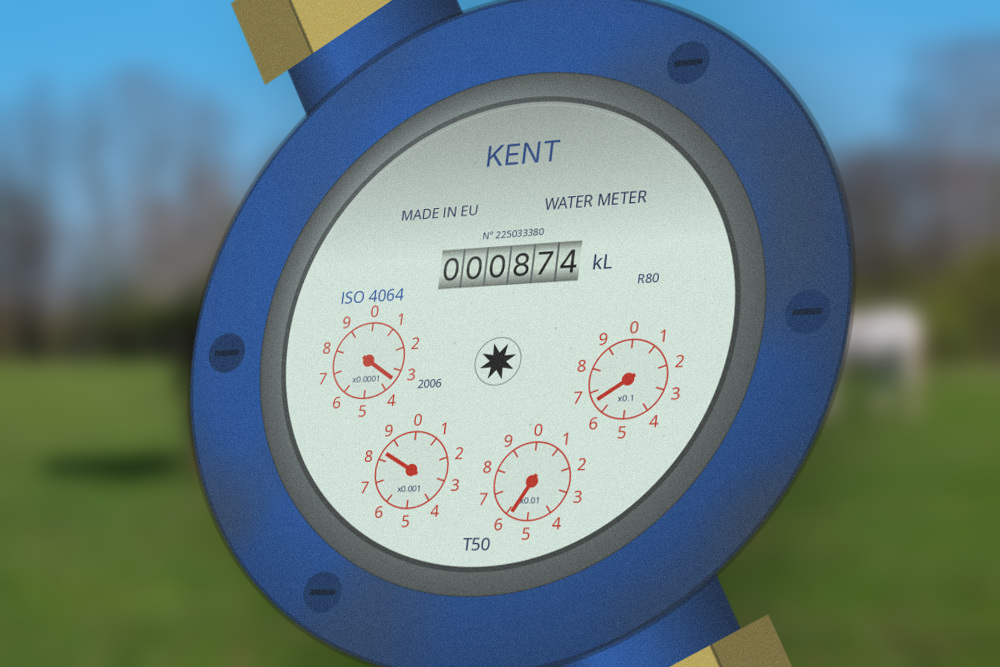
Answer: kL 874.6583
